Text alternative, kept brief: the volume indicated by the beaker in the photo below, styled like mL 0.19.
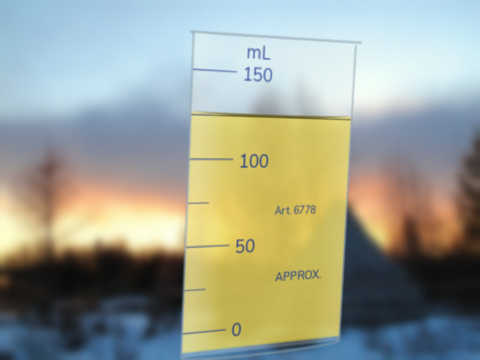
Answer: mL 125
